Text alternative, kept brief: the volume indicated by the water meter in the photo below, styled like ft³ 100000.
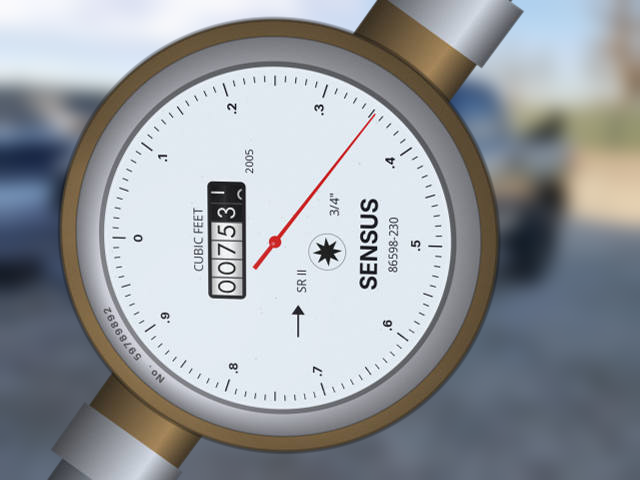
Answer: ft³ 7531.35
